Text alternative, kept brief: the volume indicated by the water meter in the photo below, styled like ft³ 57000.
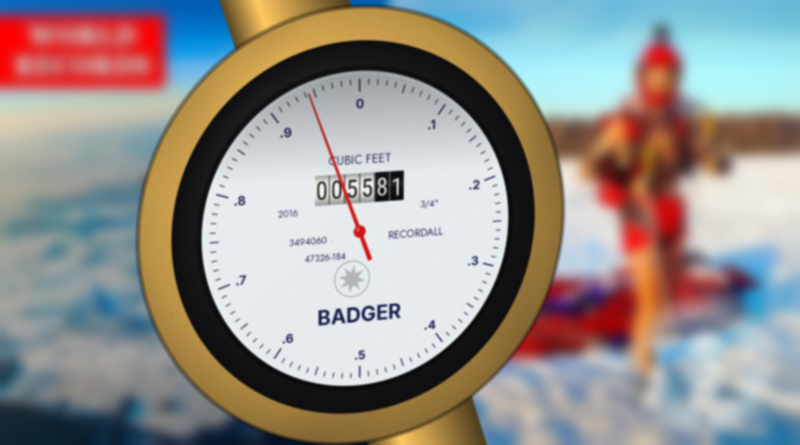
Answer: ft³ 5580.94
